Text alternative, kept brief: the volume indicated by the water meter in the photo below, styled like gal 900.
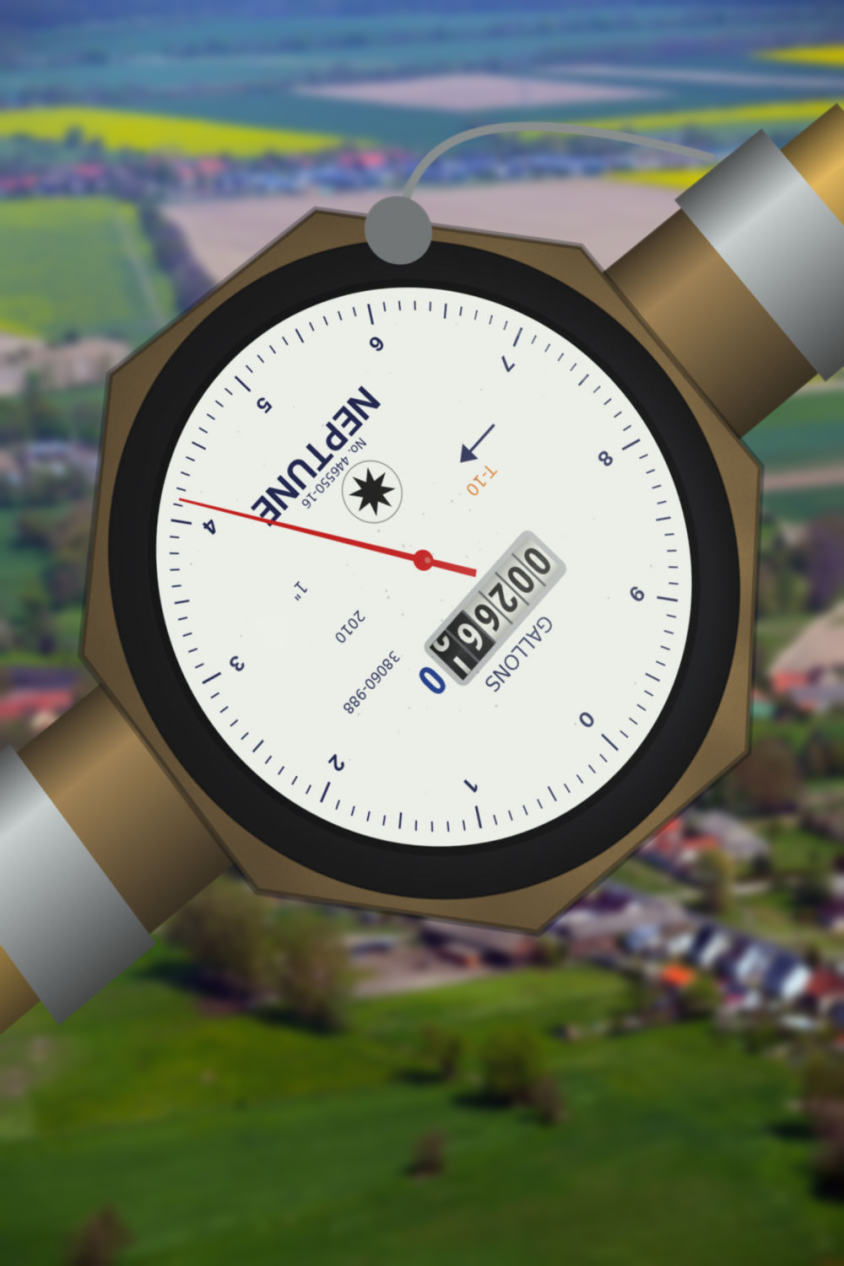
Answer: gal 26614.1
